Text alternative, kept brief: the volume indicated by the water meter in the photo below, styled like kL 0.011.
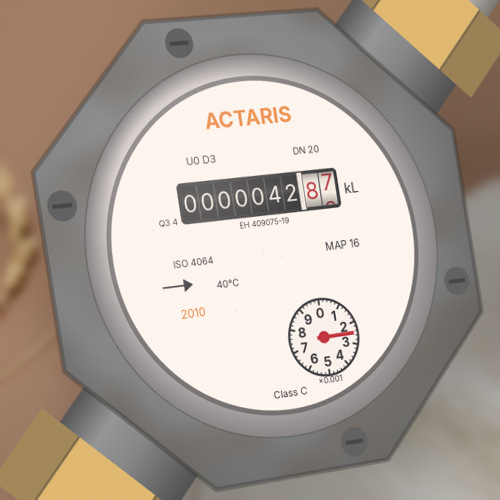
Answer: kL 42.872
